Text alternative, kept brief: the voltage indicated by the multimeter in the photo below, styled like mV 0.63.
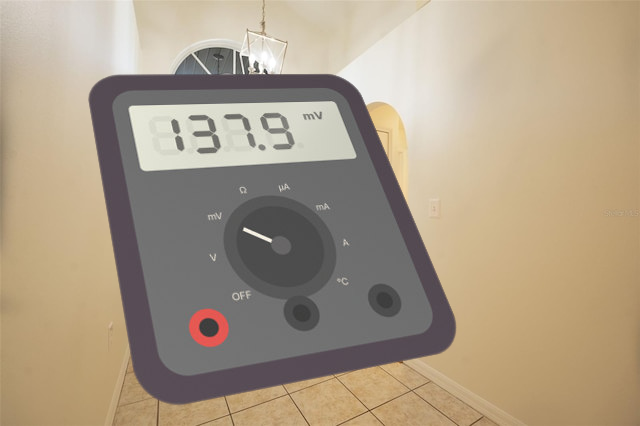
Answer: mV 137.9
